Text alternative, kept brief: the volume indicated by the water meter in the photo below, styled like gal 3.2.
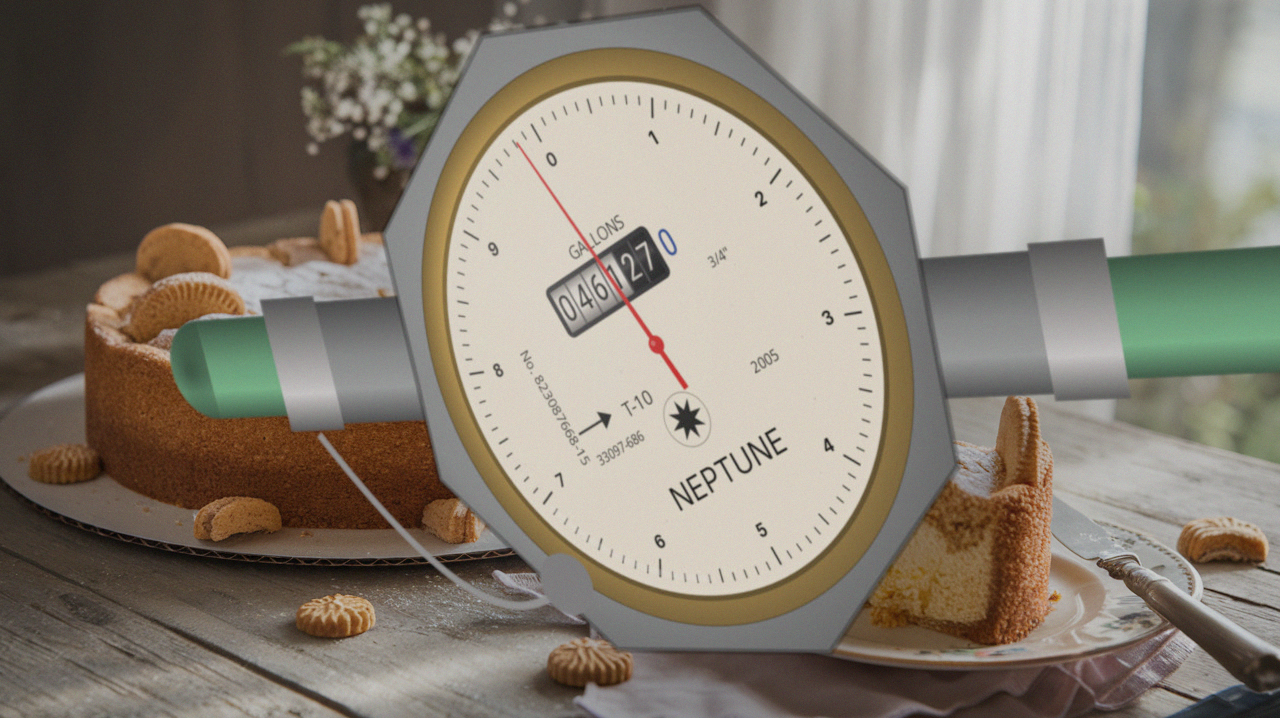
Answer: gal 461269.8
